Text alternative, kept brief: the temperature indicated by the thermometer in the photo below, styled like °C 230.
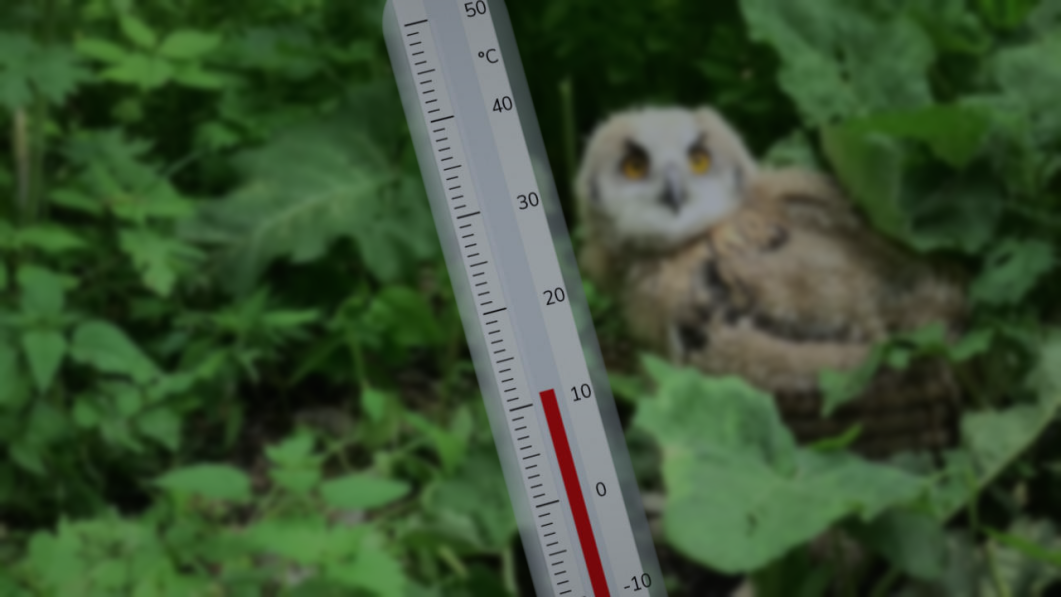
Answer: °C 11
